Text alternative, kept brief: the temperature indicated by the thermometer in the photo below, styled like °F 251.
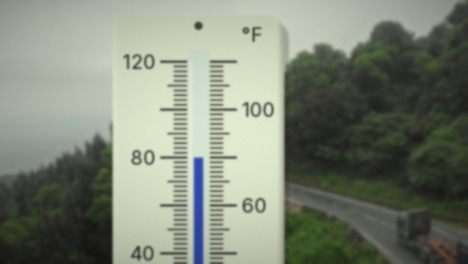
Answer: °F 80
